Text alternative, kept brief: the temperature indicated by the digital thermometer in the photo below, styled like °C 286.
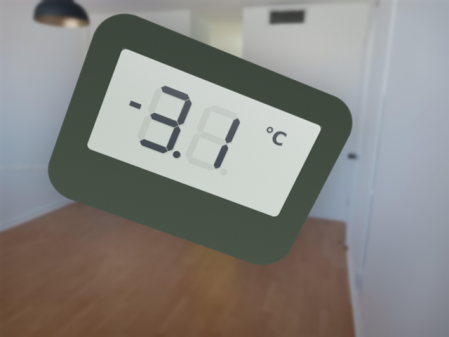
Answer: °C -3.1
